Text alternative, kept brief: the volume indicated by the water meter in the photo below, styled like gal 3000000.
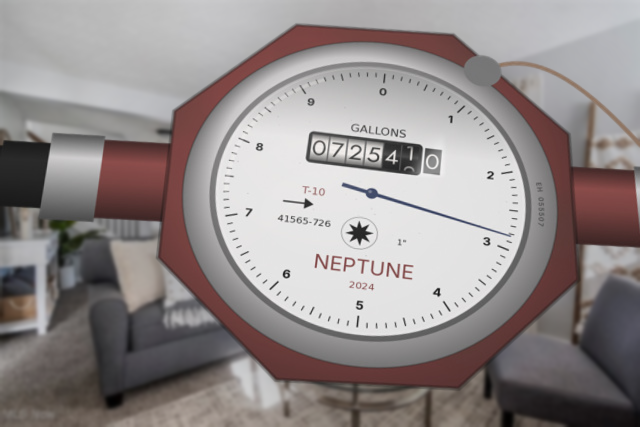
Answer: gal 725412.8
